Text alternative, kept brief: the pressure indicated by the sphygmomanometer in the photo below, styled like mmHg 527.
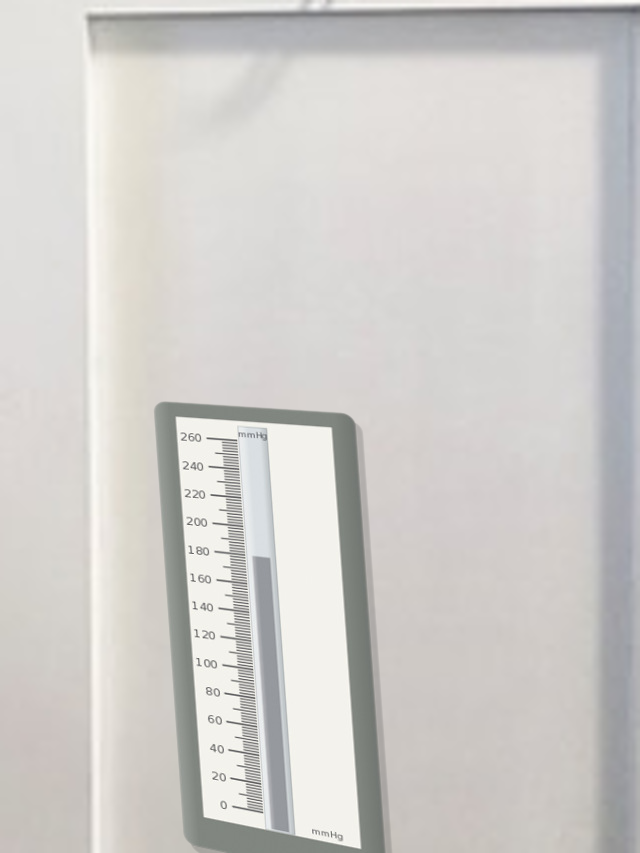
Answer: mmHg 180
